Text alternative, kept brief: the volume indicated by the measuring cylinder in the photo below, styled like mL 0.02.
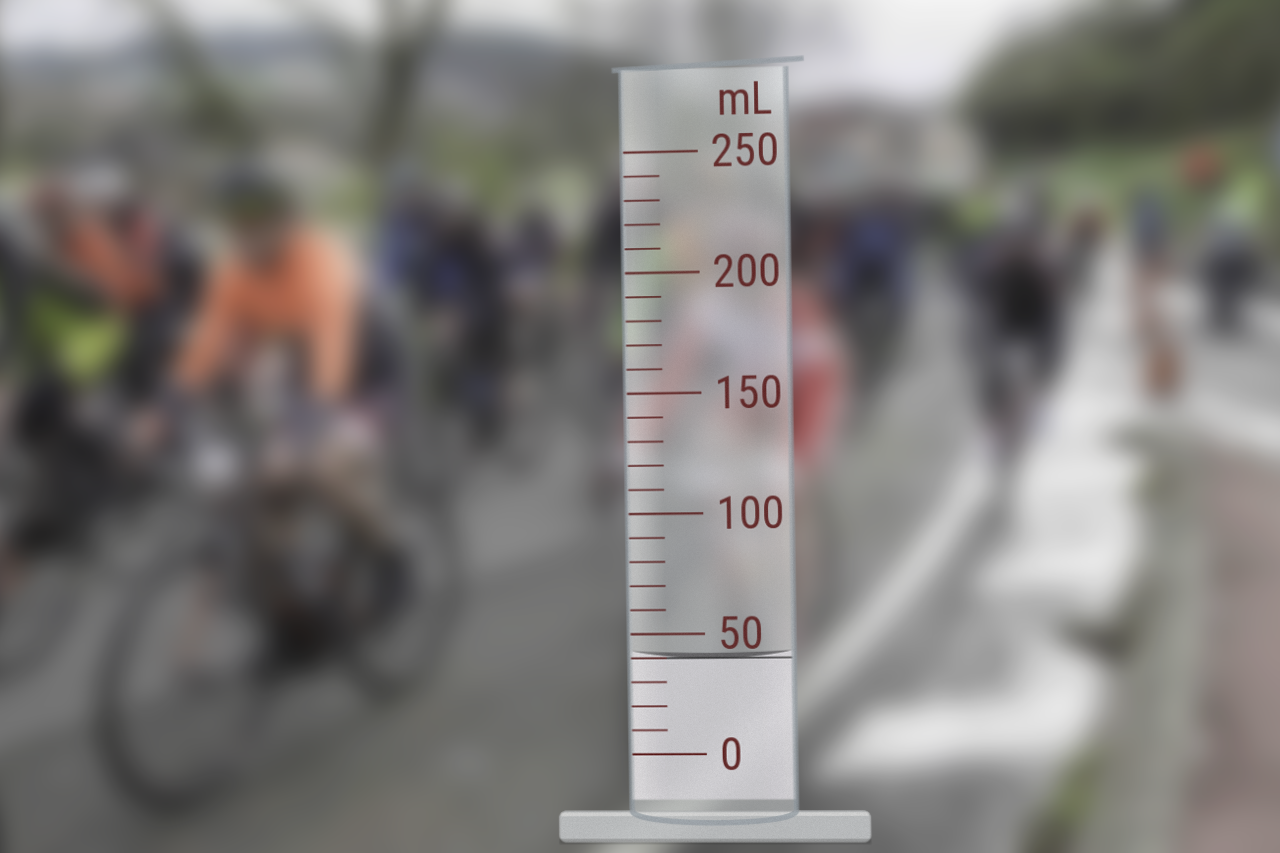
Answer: mL 40
